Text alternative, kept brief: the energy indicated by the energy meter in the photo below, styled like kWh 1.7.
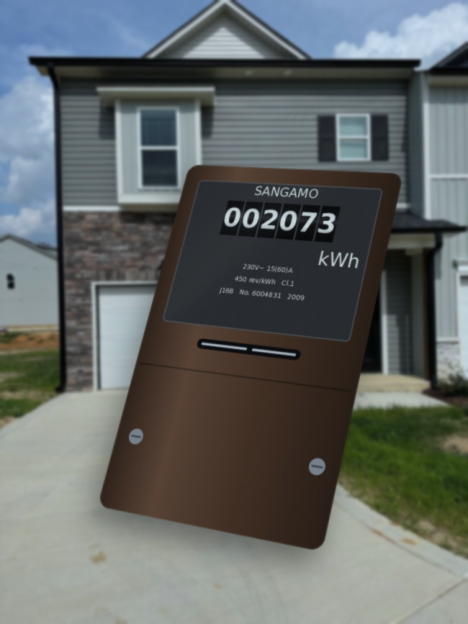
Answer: kWh 2073
